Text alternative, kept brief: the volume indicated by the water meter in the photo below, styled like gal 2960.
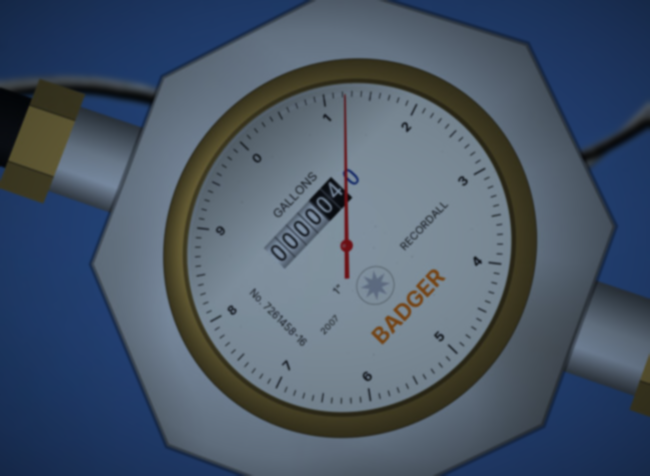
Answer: gal 41.2
